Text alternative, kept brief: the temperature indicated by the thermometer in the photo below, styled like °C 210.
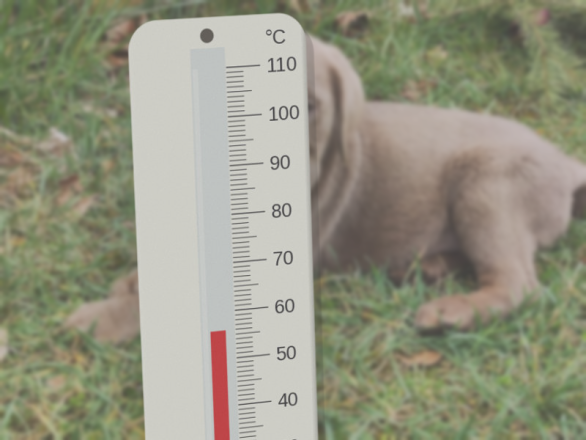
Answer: °C 56
